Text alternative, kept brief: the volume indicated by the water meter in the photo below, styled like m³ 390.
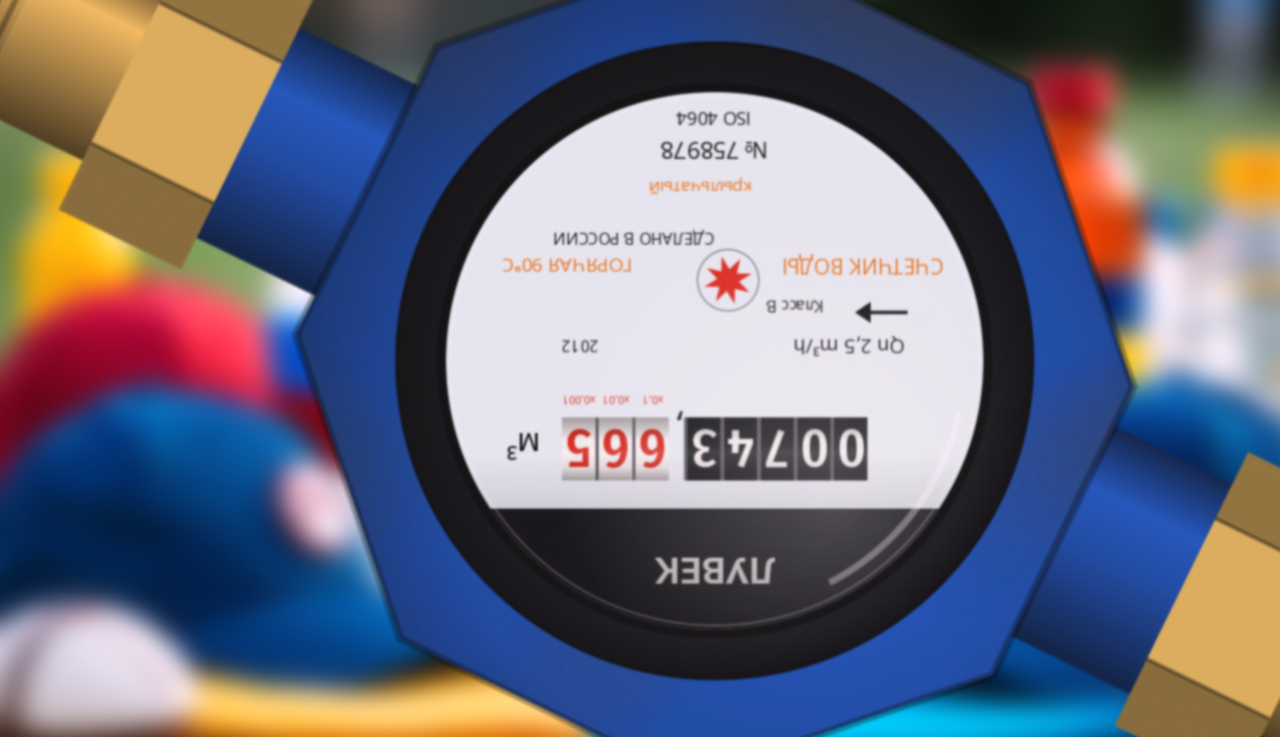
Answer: m³ 743.665
